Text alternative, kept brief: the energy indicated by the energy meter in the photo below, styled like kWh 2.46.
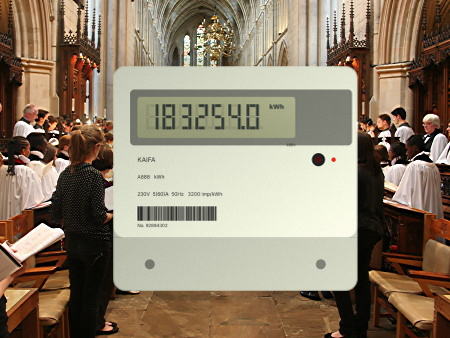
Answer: kWh 183254.0
